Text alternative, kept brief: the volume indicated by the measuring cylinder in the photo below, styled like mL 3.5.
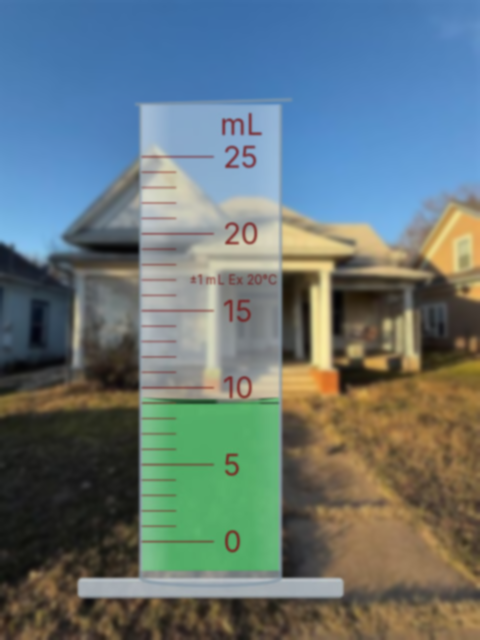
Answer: mL 9
